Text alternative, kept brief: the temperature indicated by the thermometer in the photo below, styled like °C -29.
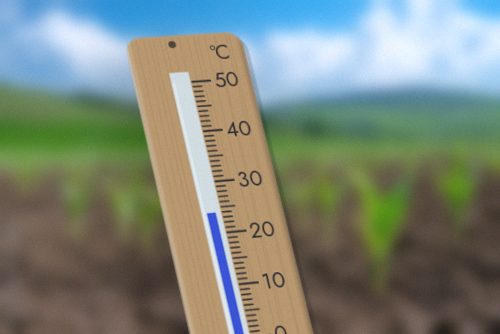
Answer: °C 24
